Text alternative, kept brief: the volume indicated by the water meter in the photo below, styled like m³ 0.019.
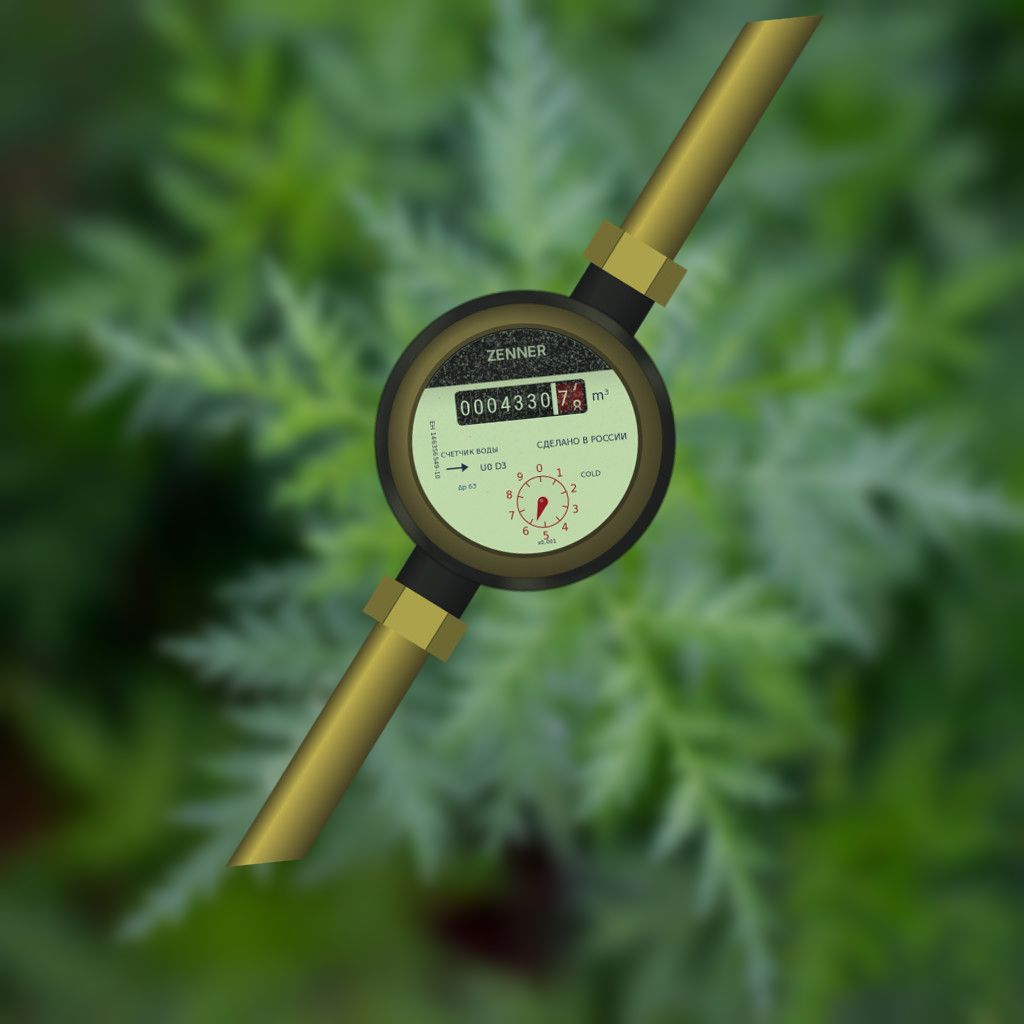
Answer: m³ 4330.775
